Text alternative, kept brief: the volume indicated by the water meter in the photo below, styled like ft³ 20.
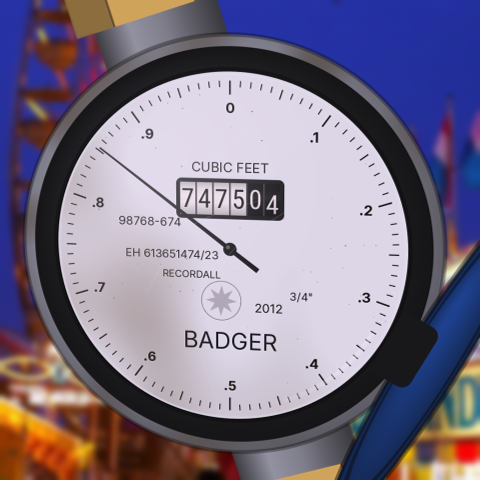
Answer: ft³ 747503.85
